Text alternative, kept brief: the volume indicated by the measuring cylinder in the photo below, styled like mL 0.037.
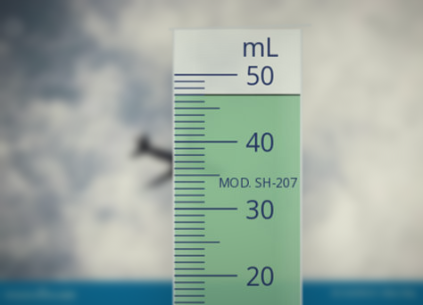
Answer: mL 47
